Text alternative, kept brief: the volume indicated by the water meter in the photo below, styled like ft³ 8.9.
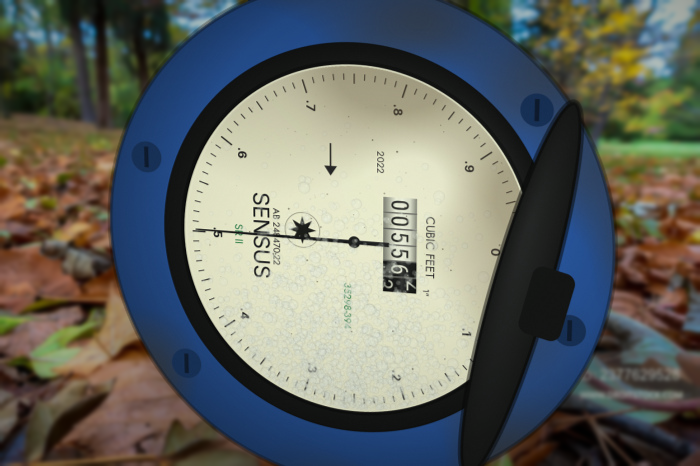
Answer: ft³ 5562.50
